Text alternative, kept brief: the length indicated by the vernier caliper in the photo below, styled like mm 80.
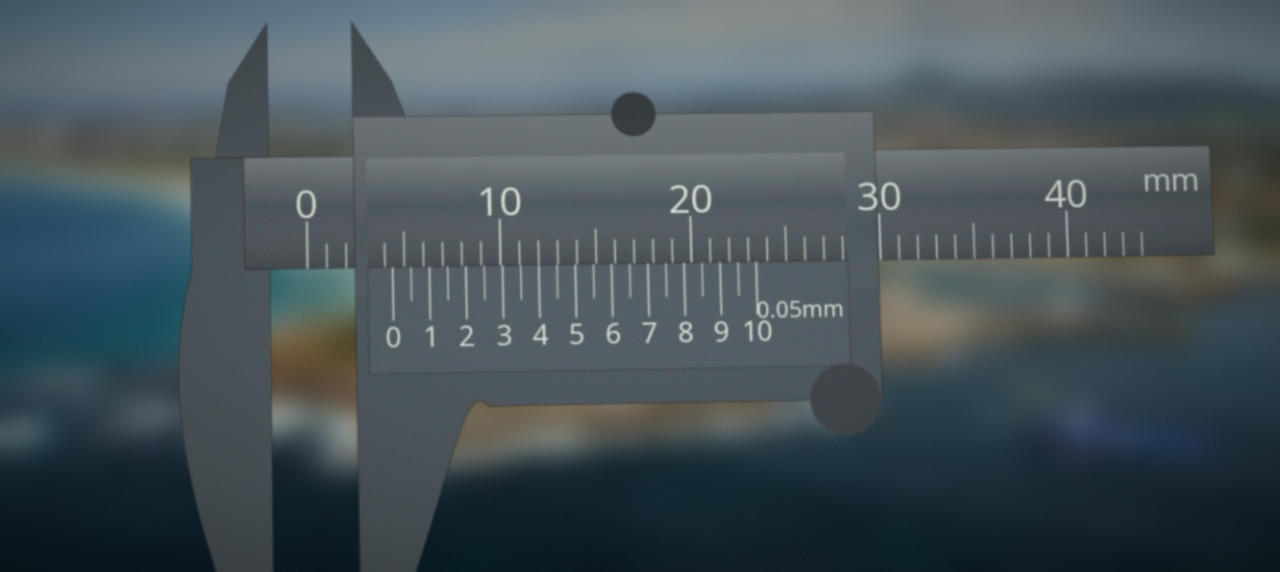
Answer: mm 4.4
